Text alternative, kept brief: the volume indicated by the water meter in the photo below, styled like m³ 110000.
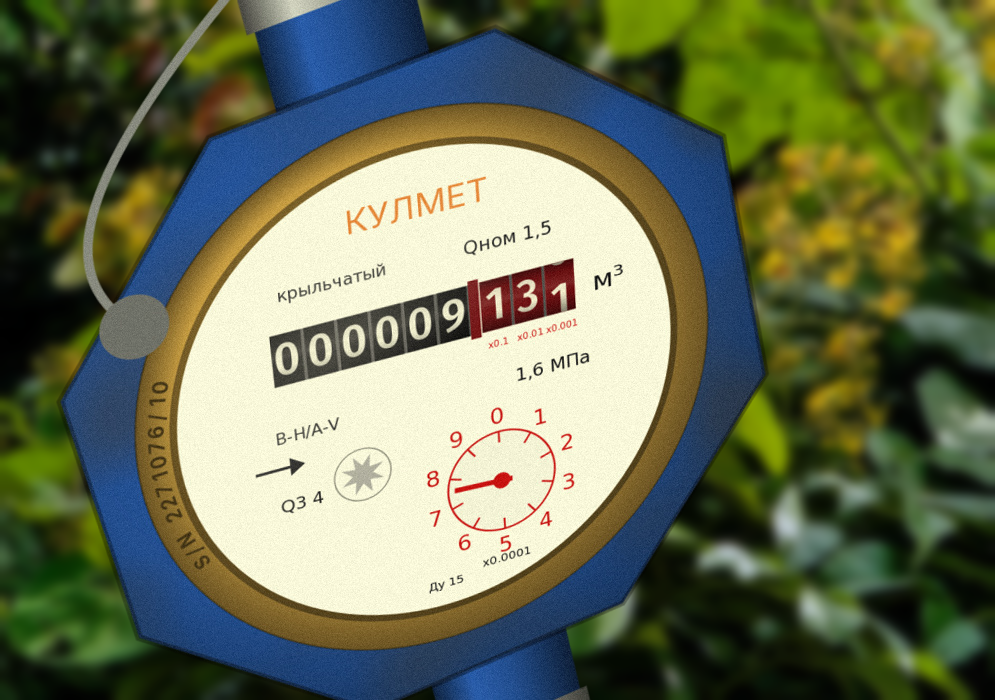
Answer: m³ 9.1307
